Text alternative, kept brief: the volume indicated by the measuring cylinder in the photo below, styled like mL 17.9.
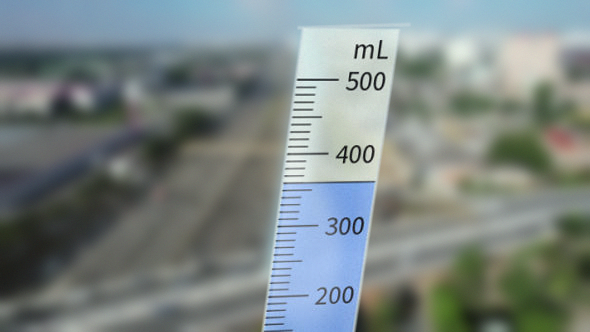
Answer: mL 360
